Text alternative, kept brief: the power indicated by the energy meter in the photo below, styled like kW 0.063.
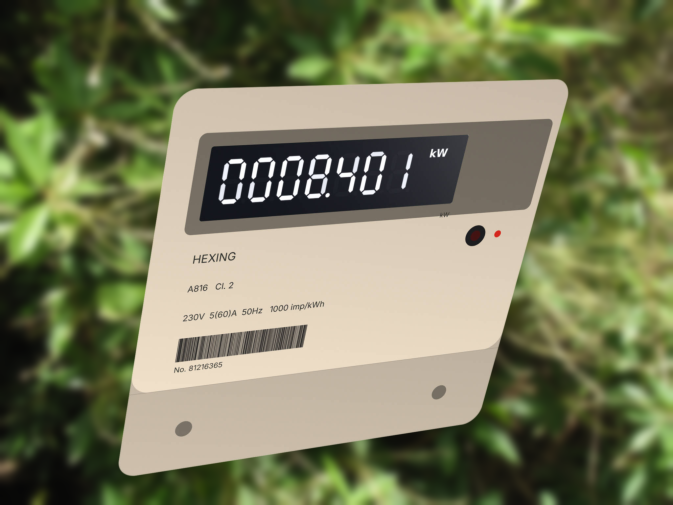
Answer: kW 8.401
